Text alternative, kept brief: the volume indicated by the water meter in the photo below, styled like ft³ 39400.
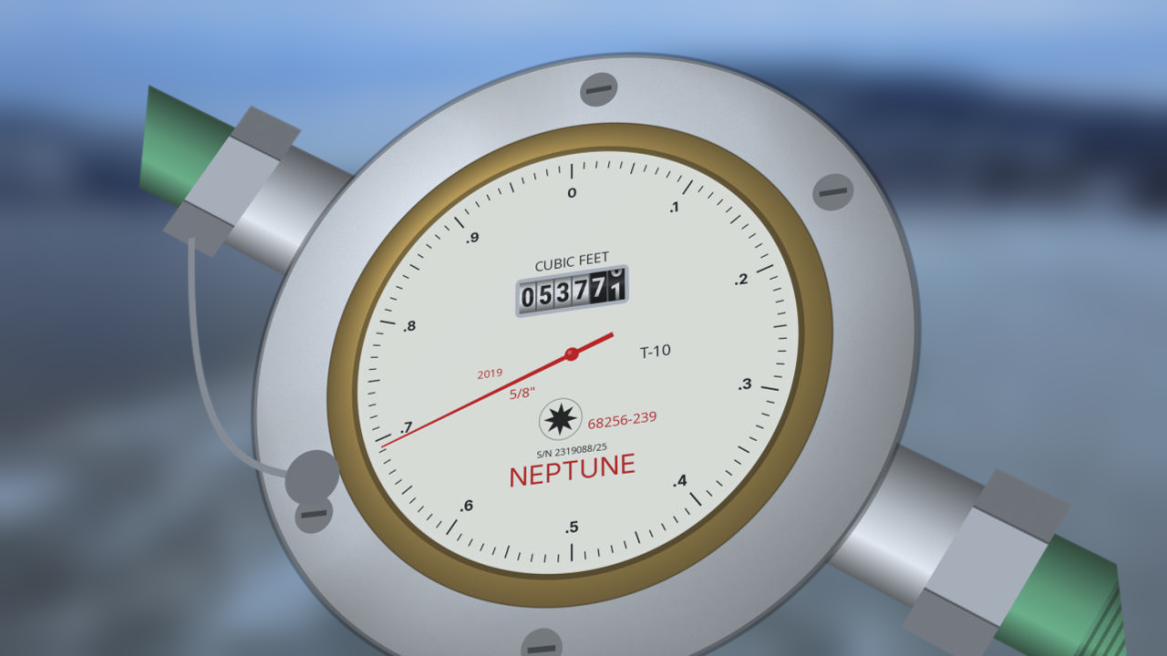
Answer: ft³ 53770.69
